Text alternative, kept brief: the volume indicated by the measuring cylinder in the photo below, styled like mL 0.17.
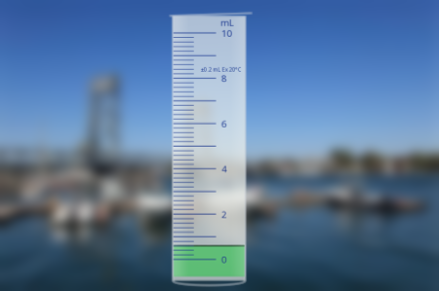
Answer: mL 0.6
